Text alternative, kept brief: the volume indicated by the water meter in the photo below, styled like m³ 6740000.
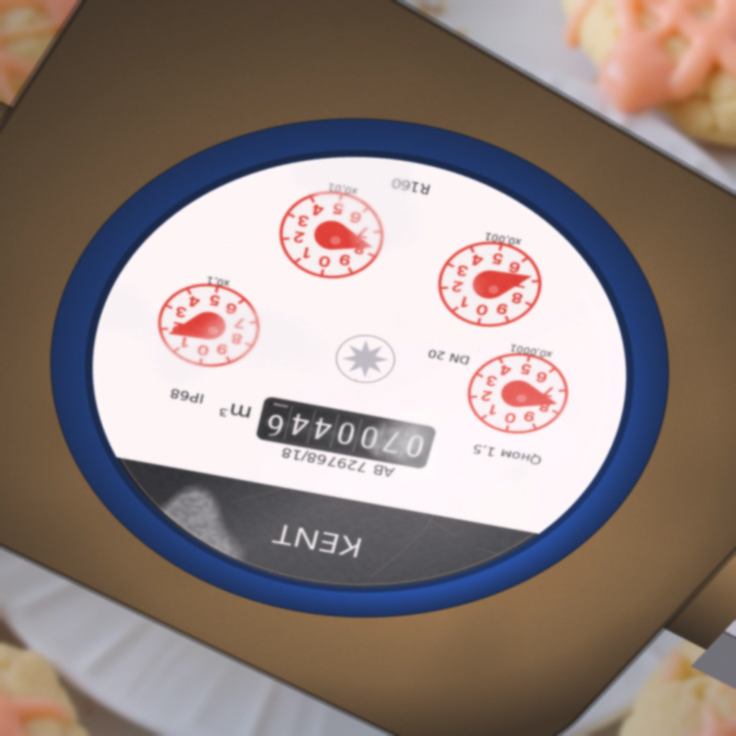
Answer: m³ 700446.1767
